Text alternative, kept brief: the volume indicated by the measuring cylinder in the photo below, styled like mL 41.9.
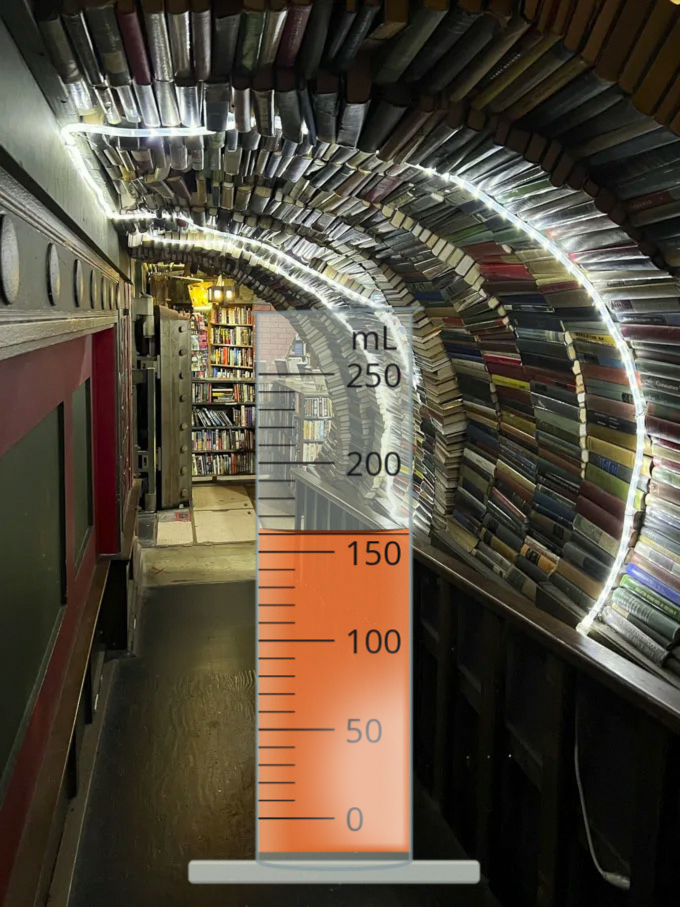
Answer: mL 160
